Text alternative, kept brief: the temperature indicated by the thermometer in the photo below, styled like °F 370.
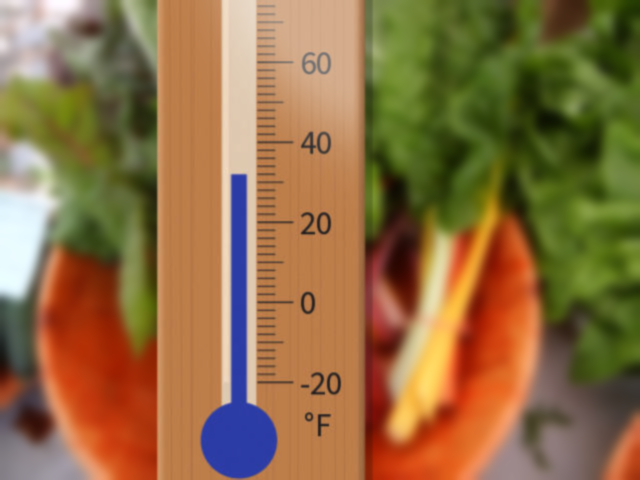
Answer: °F 32
